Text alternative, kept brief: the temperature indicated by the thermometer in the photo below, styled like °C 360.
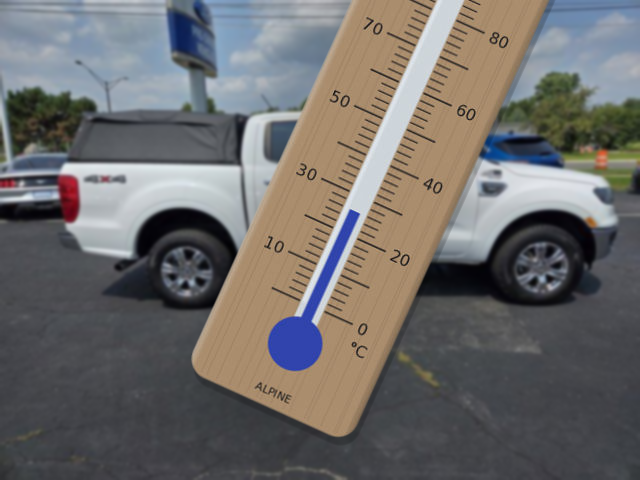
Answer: °C 26
